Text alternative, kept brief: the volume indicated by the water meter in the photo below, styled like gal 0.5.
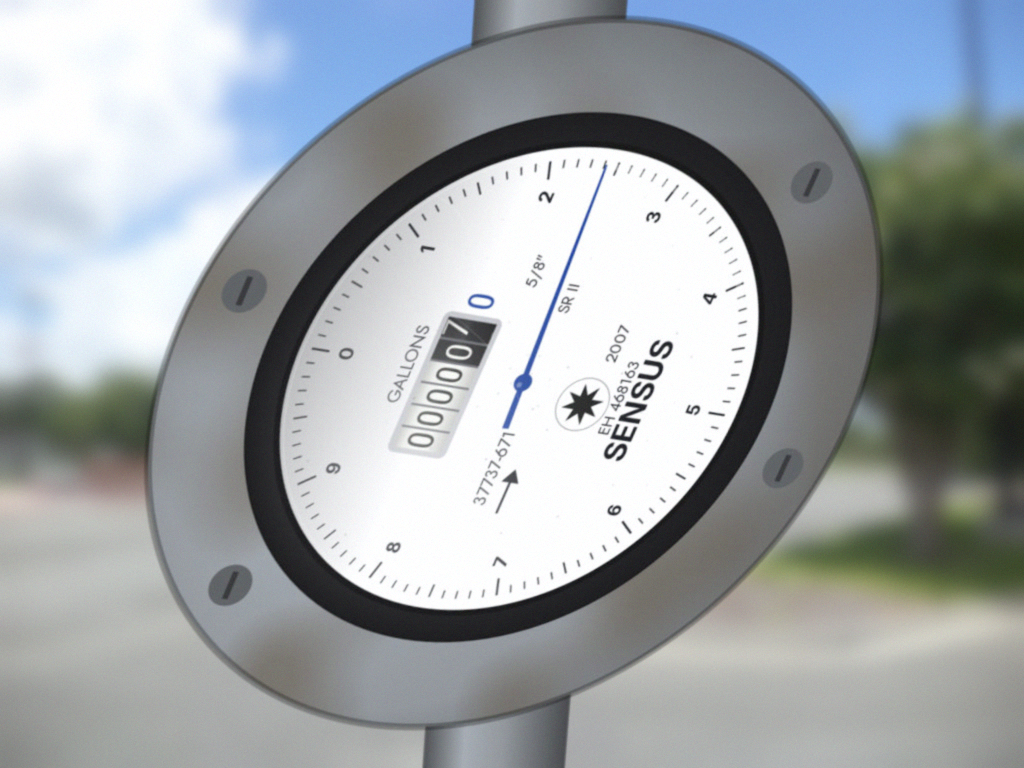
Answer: gal 72.4
